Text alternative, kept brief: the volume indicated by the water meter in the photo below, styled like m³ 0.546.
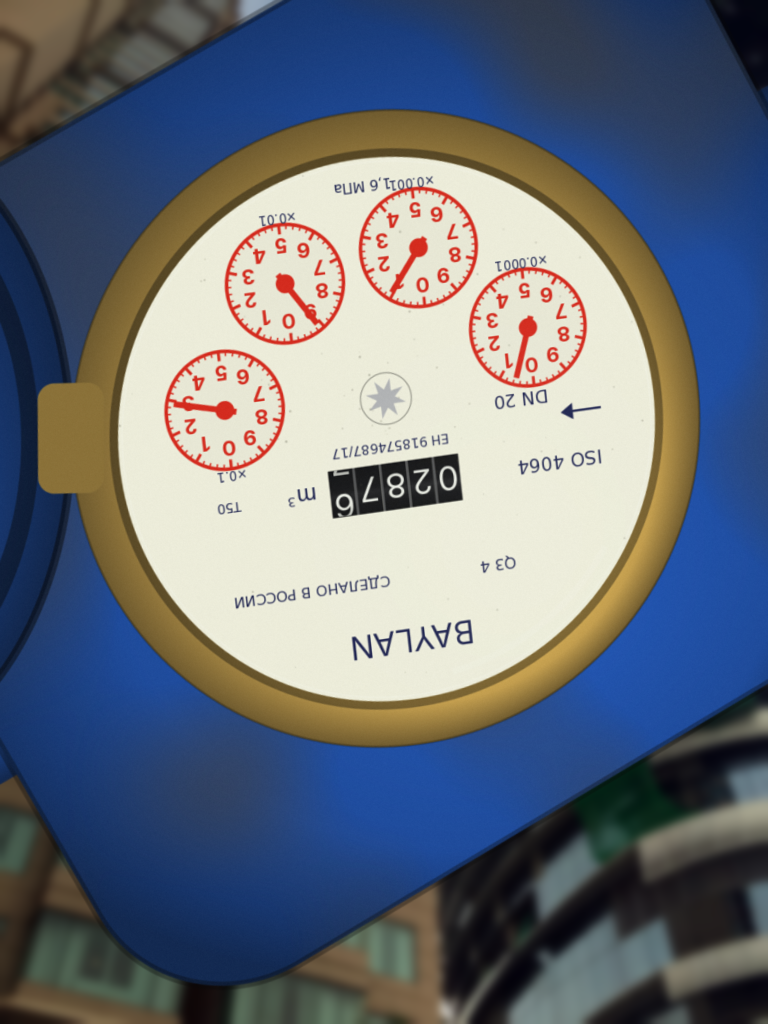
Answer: m³ 2876.2910
